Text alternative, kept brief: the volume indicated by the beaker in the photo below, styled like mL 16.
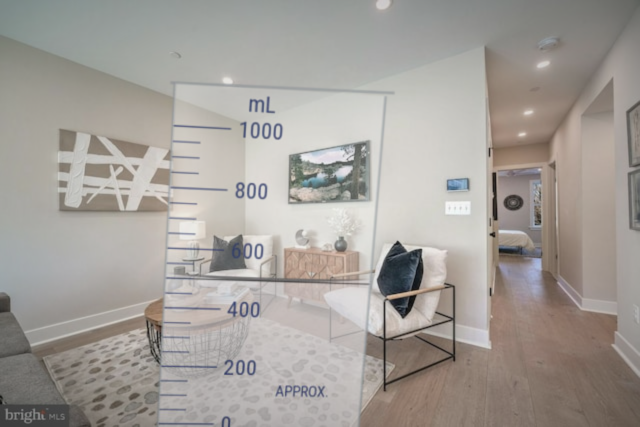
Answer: mL 500
